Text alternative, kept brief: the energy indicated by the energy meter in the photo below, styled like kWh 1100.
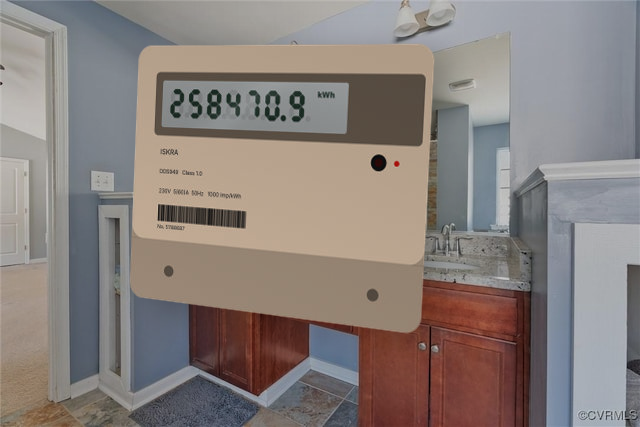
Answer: kWh 258470.9
